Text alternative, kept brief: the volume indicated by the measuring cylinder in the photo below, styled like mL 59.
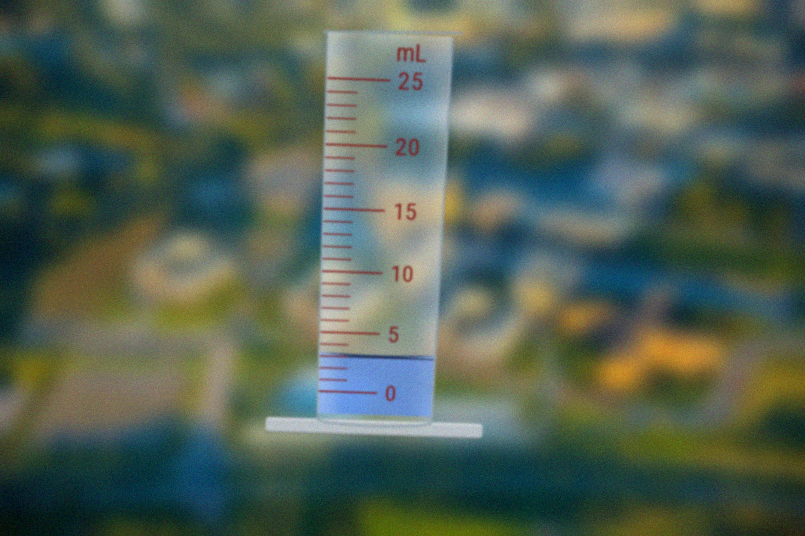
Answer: mL 3
